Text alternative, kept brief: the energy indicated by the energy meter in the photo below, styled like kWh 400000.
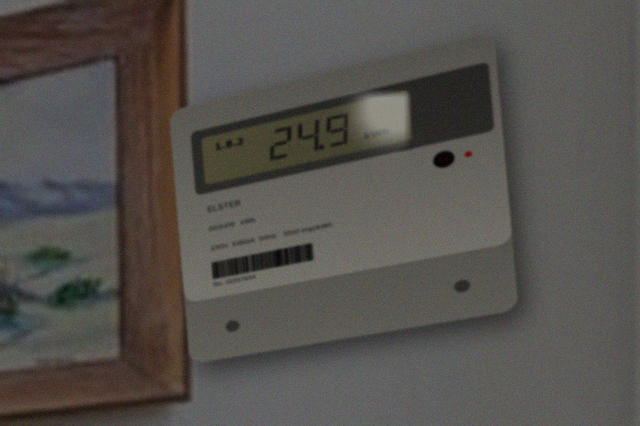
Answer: kWh 24.9
